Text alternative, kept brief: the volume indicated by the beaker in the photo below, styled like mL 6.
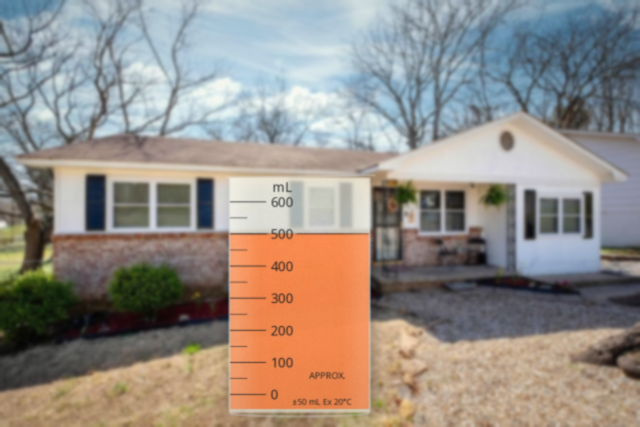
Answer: mL 500
